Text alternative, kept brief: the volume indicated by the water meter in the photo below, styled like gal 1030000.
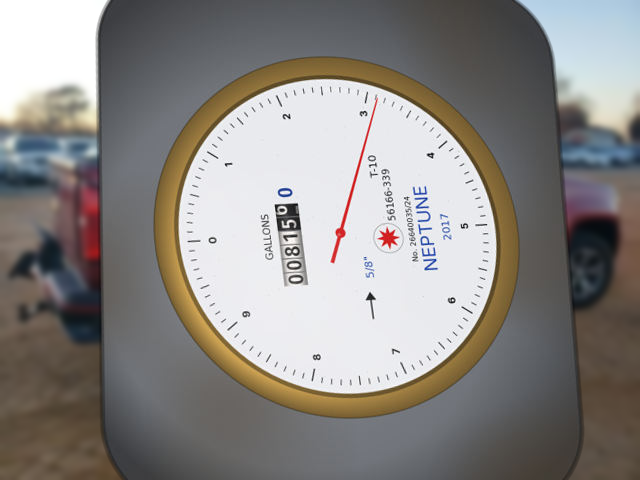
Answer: gal 81563.1
